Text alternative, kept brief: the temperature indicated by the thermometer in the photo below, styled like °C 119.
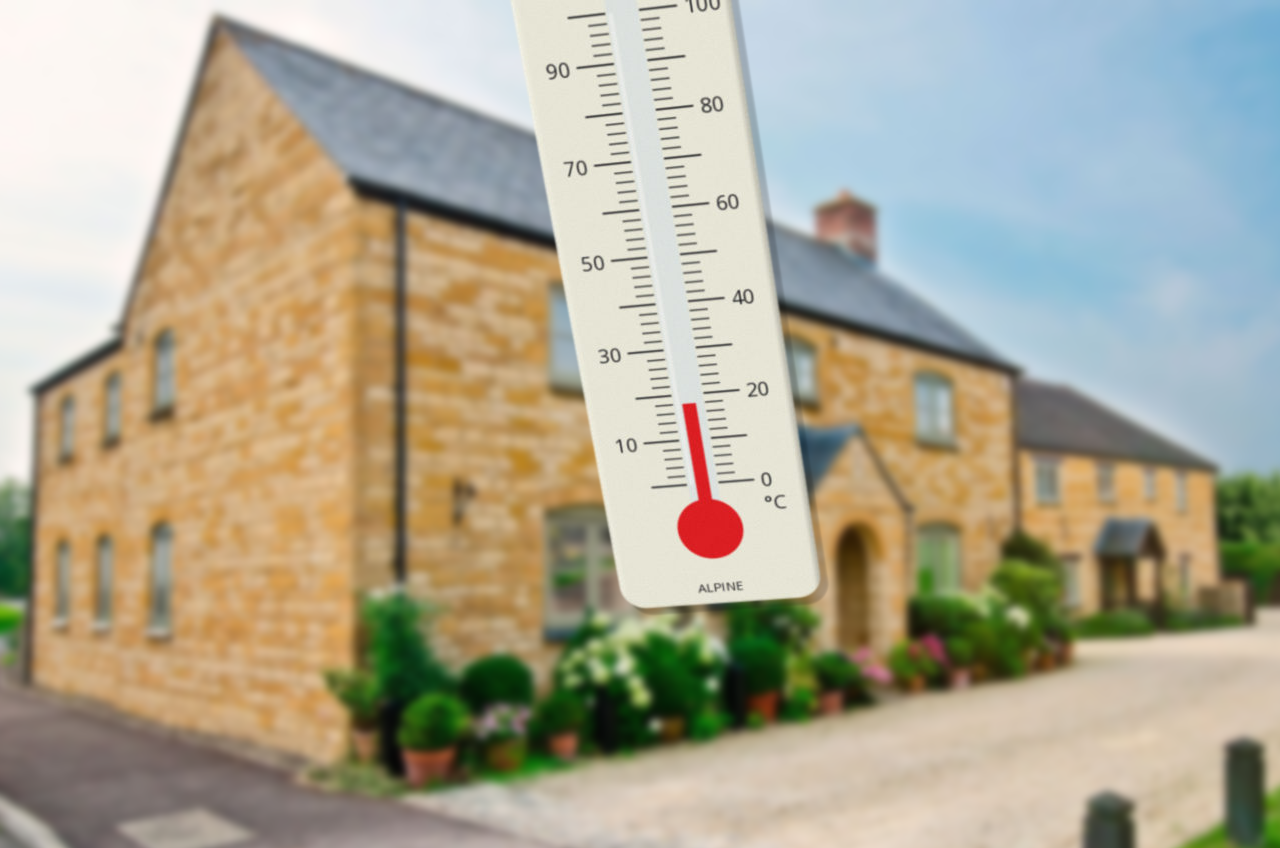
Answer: °C 18
